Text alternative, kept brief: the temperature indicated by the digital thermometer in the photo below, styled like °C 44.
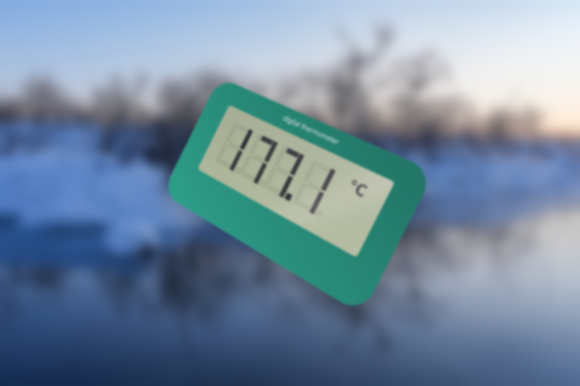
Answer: °C 177.1
